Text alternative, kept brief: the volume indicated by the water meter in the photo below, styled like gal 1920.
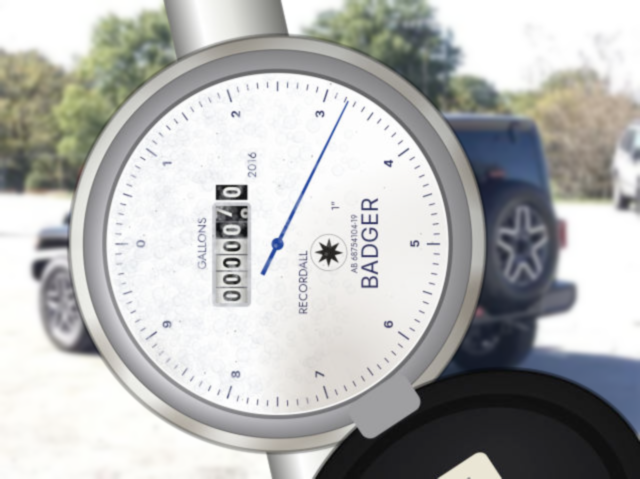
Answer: gal 73.2
